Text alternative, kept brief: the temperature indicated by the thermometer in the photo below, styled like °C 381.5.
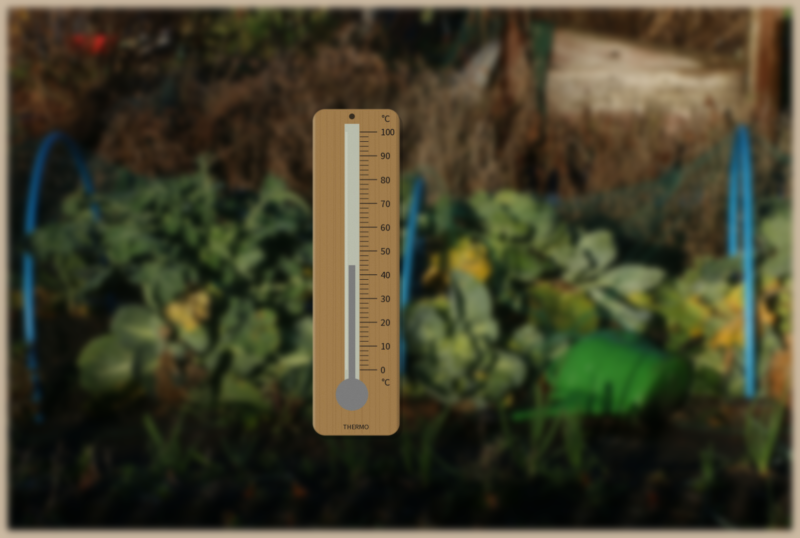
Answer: °C 44
